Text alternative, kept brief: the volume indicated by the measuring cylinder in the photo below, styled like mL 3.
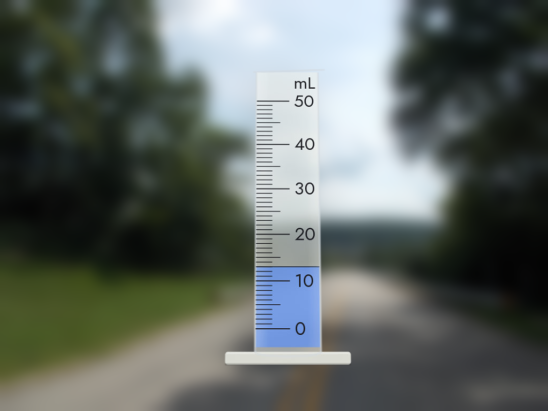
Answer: mL 13
